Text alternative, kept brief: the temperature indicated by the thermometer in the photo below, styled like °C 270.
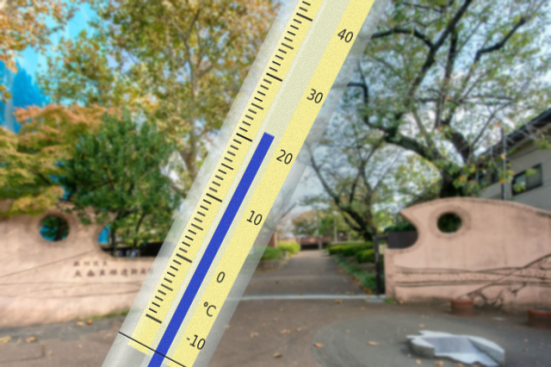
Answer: °C 22
